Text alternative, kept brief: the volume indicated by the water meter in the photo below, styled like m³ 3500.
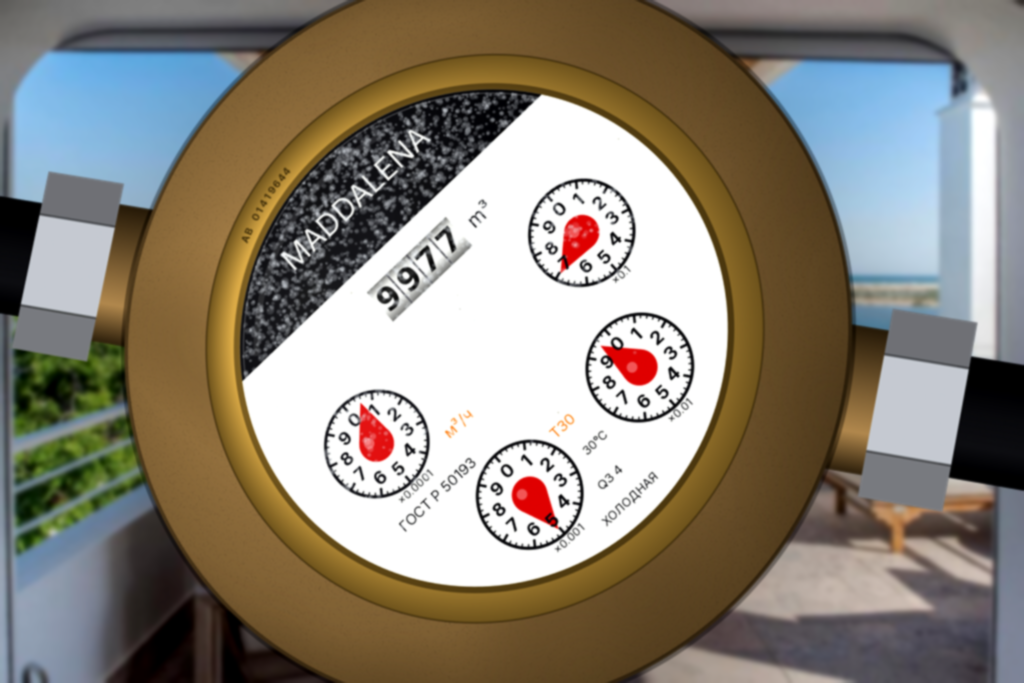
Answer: m³ 9977.6950
